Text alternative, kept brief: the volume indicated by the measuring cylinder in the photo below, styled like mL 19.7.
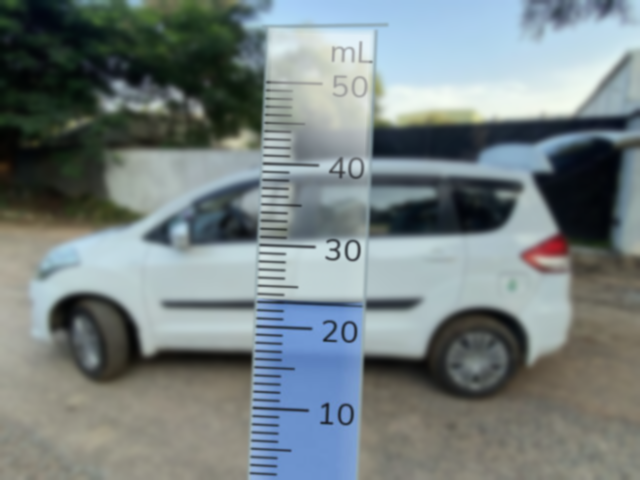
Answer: mL 23
